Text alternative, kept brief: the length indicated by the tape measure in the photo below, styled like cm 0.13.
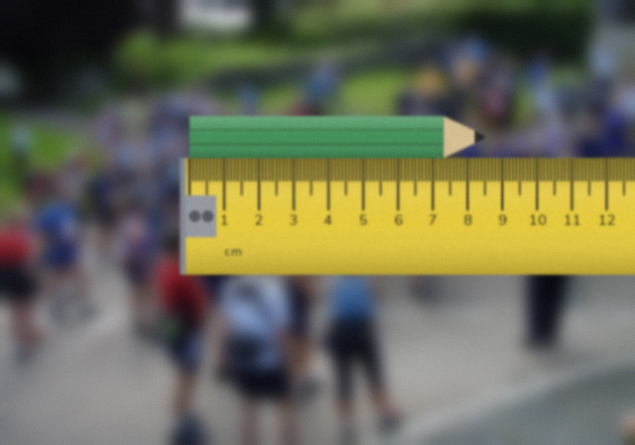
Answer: cm 8.5
